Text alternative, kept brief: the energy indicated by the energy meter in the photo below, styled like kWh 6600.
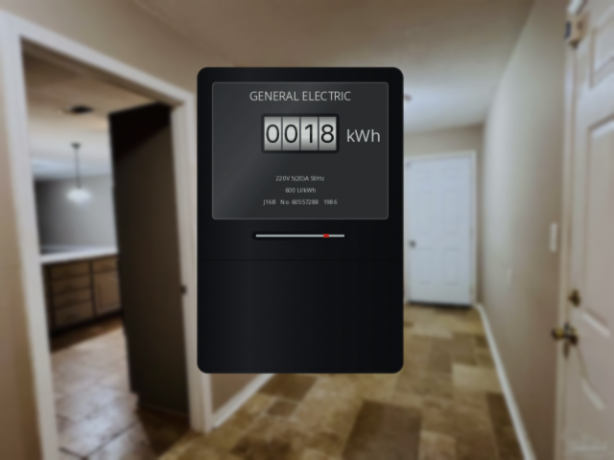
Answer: kWh 18
